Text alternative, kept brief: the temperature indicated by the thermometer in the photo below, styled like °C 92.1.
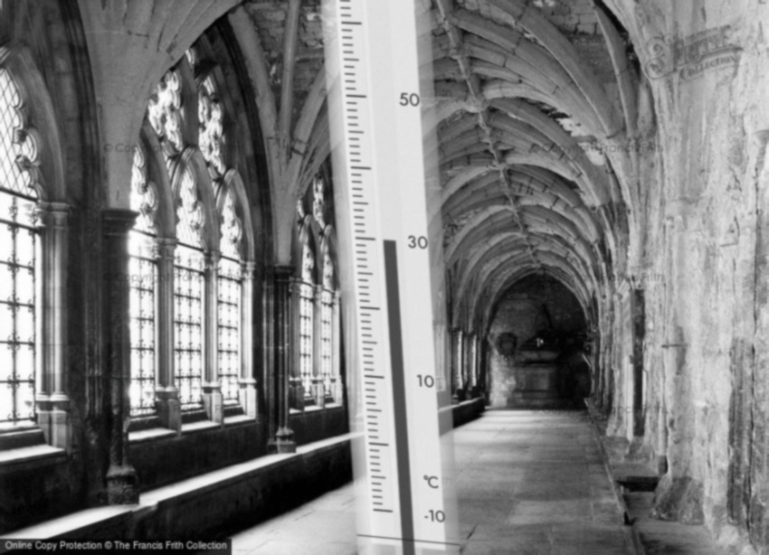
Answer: °C 30
